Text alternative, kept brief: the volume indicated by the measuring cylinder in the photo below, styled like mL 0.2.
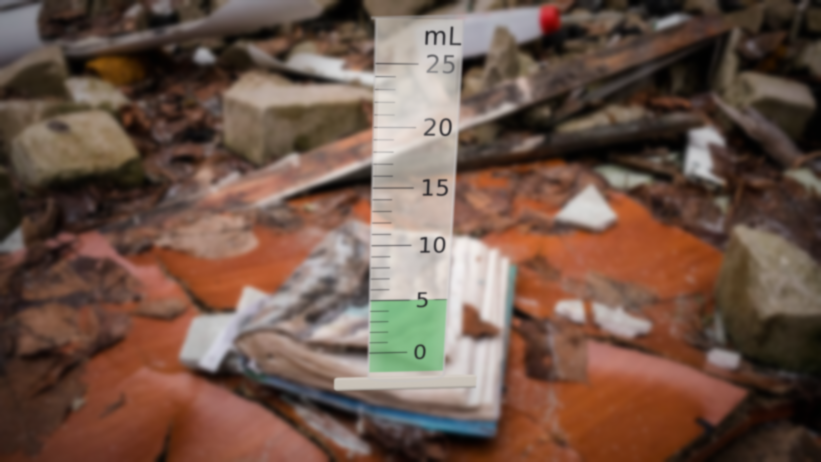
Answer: mL 5
